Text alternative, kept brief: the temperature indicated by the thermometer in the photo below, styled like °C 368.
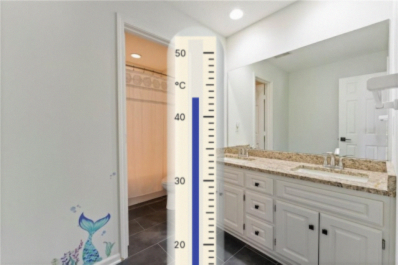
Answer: °C 43
